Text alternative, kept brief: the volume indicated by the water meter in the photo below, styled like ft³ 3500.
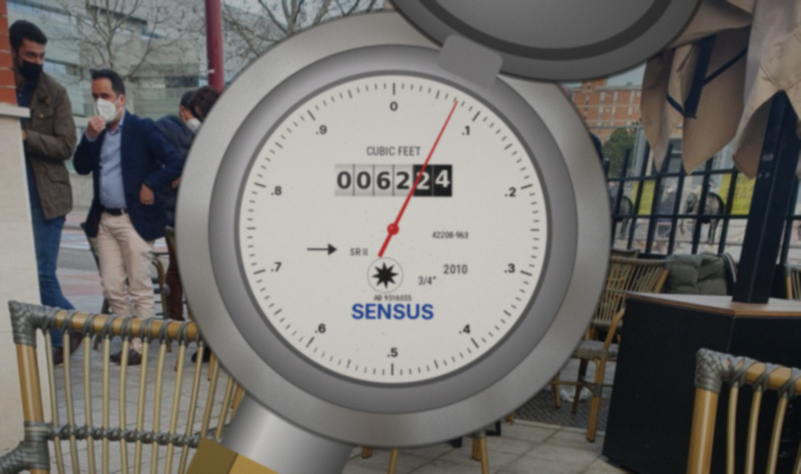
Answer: ft³ 6224.07
